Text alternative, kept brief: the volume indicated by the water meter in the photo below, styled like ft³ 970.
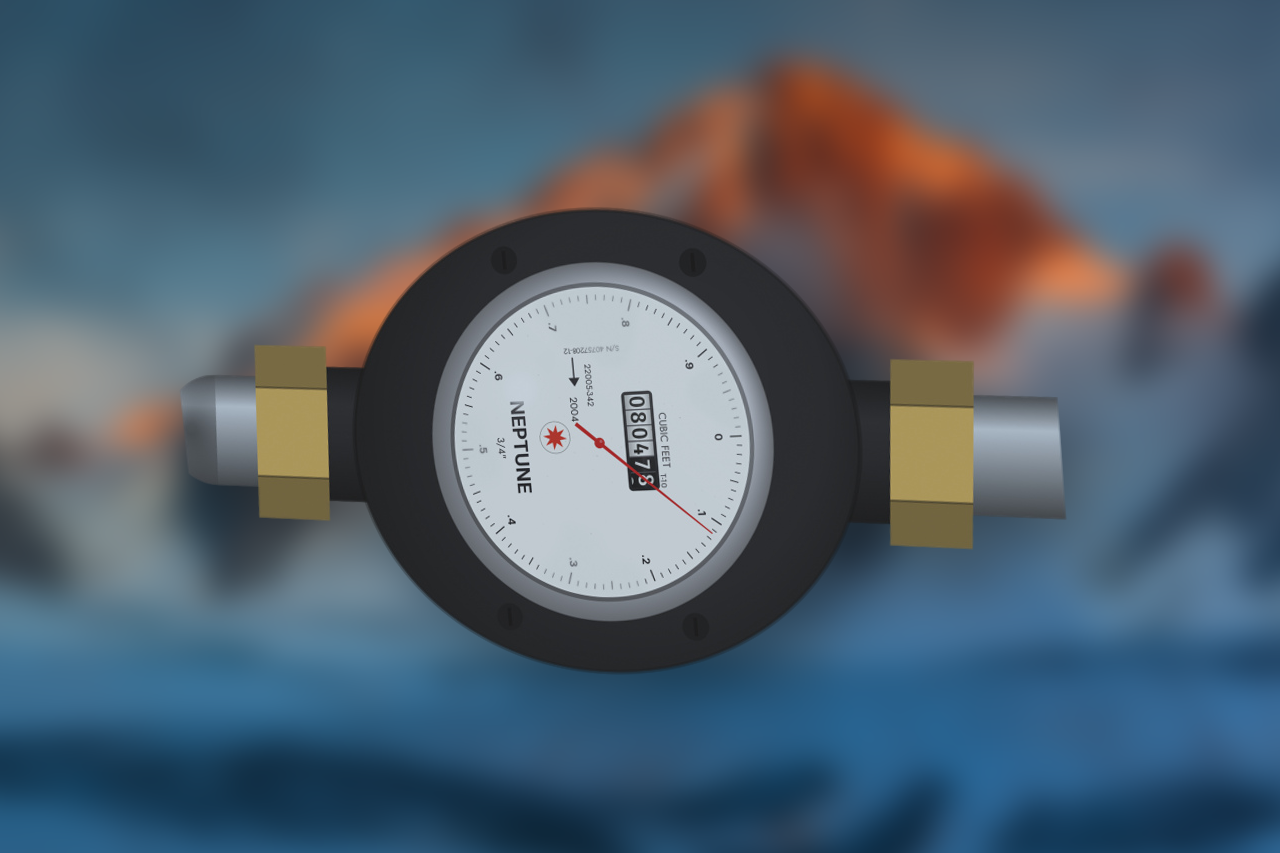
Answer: ft³ 80478.11
